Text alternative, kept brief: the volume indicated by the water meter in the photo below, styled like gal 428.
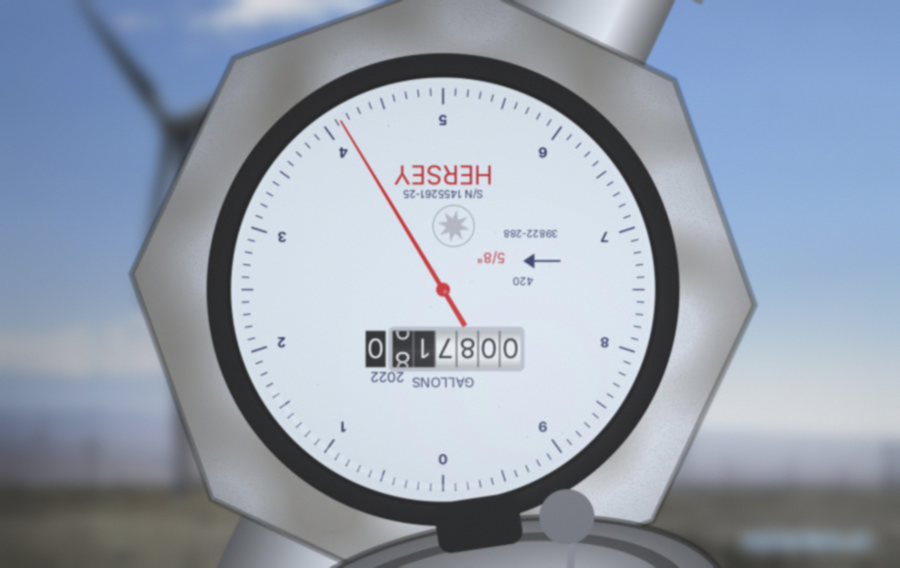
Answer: gal 87184.1
